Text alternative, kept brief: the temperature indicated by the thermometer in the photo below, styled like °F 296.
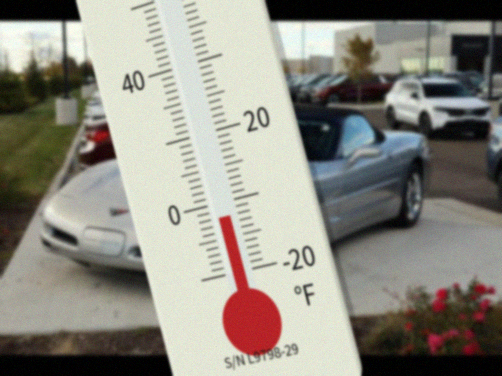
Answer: °F -4
